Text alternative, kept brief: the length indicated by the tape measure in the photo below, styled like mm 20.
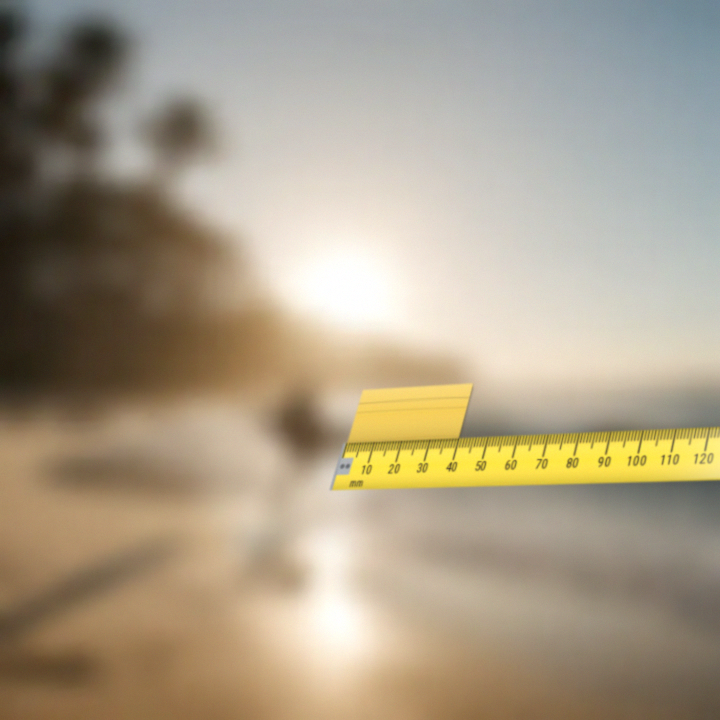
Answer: mm 40
